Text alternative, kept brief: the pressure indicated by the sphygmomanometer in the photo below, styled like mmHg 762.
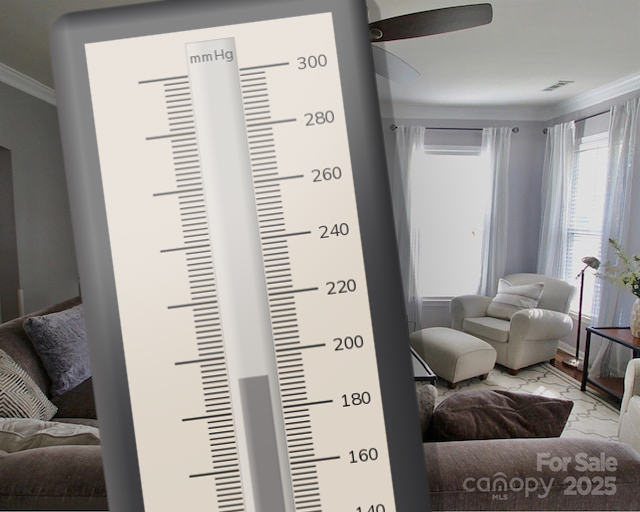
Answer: mmHg 192
